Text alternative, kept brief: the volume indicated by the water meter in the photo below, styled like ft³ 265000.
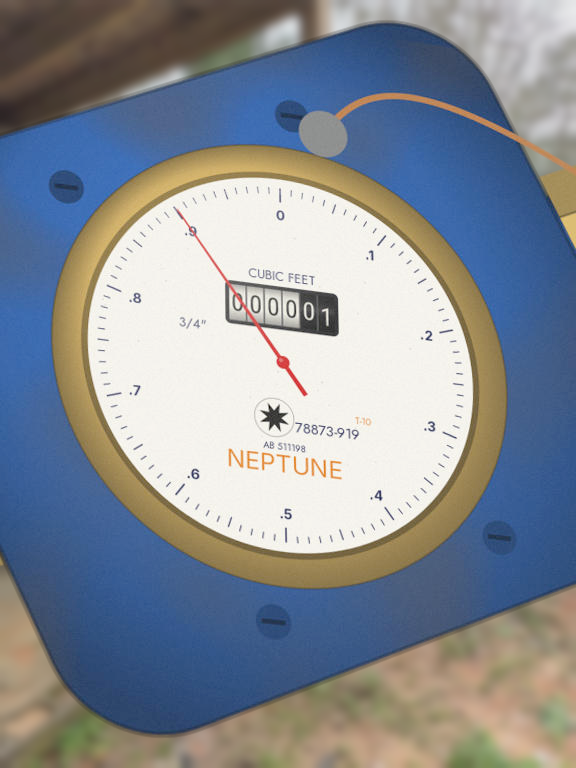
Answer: ft³ 0.90
